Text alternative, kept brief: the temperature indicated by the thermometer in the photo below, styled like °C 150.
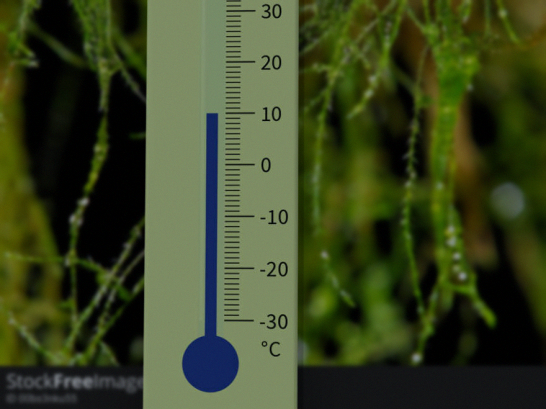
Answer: °C 10
